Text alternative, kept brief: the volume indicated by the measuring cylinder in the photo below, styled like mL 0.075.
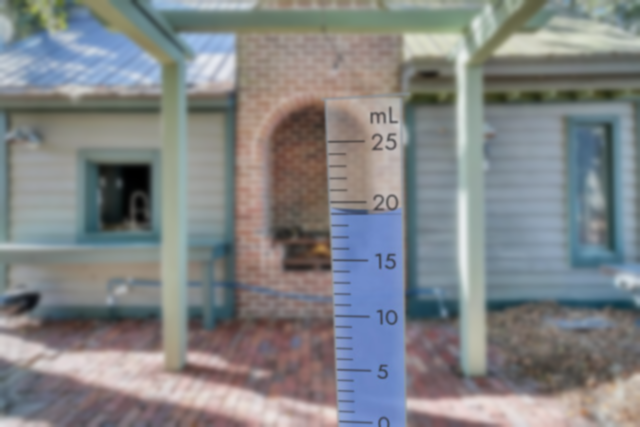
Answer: mL 19
